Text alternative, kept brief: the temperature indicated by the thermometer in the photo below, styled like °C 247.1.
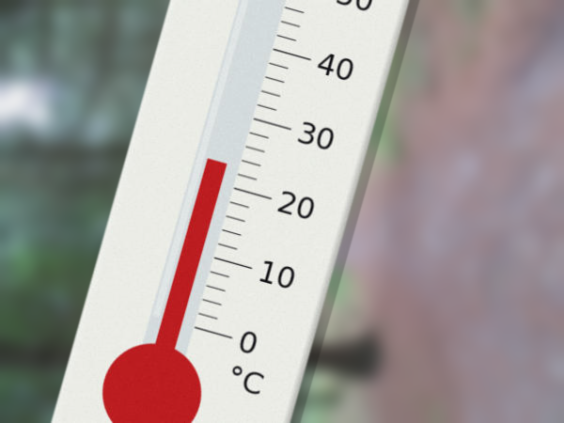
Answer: °C 23
